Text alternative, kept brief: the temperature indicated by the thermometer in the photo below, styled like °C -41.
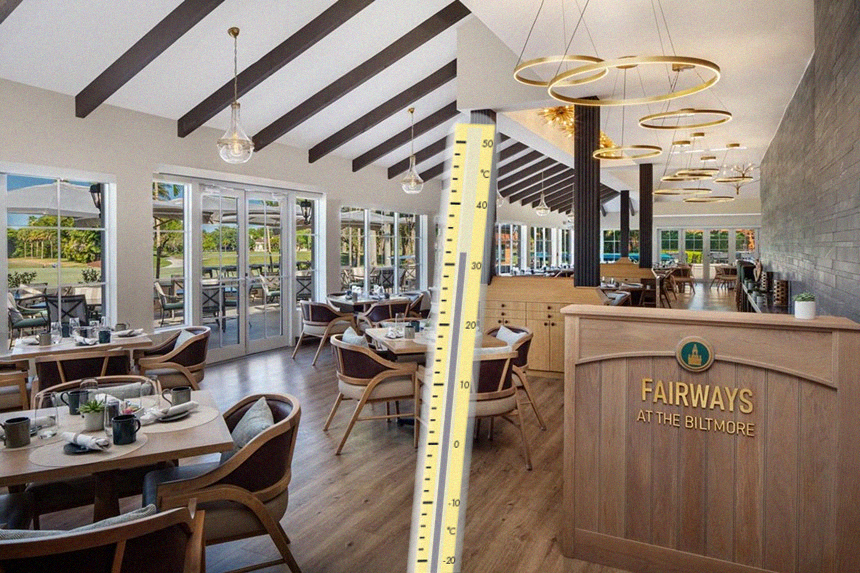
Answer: °C 32
